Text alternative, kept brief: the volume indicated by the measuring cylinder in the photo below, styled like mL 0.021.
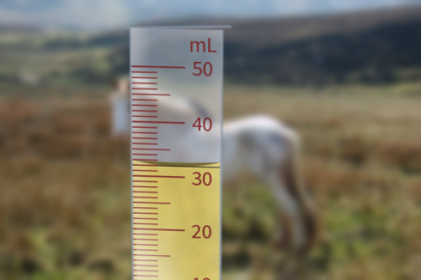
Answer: mL 32
